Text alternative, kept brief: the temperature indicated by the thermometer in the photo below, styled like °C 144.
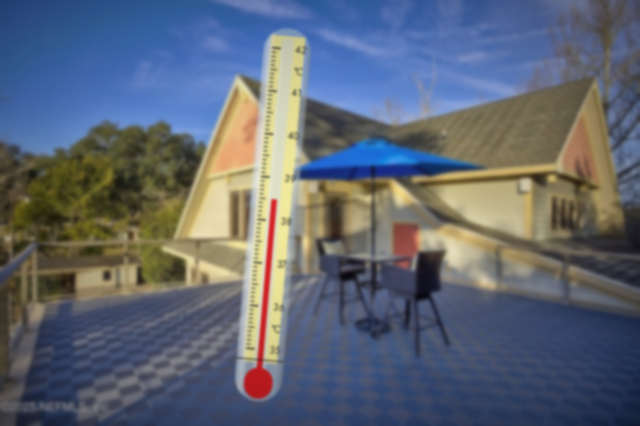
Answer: °C 38.5
